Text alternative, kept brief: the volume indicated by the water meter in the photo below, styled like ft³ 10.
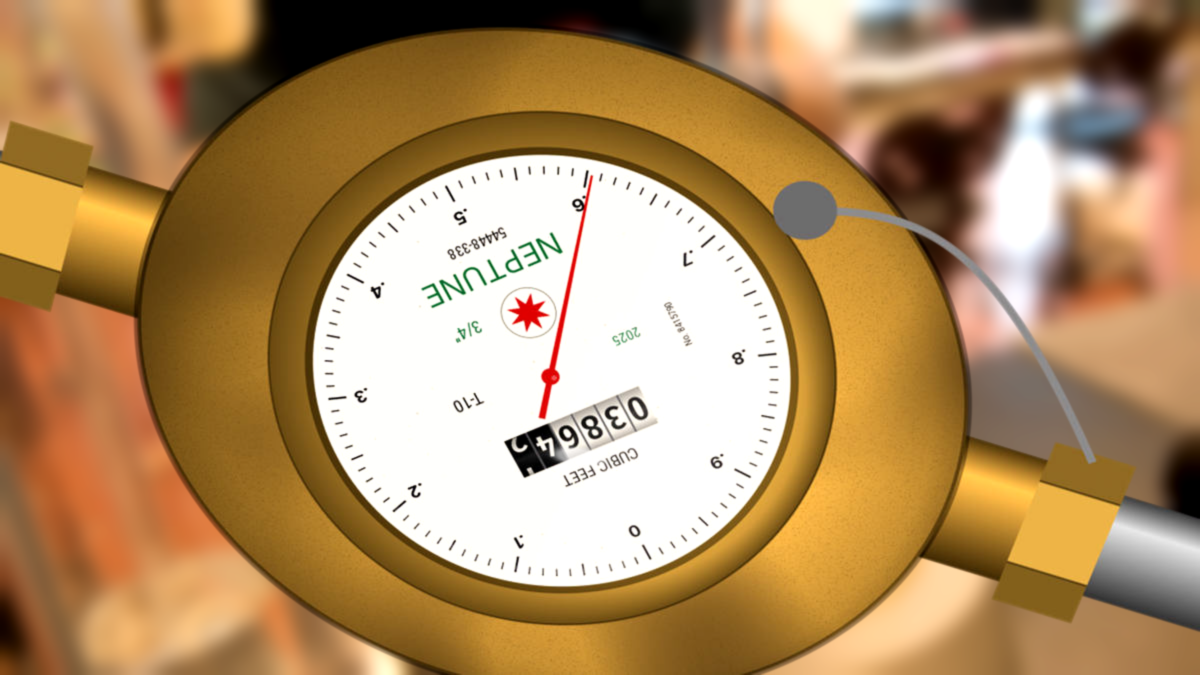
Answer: ft³ 38641.60
